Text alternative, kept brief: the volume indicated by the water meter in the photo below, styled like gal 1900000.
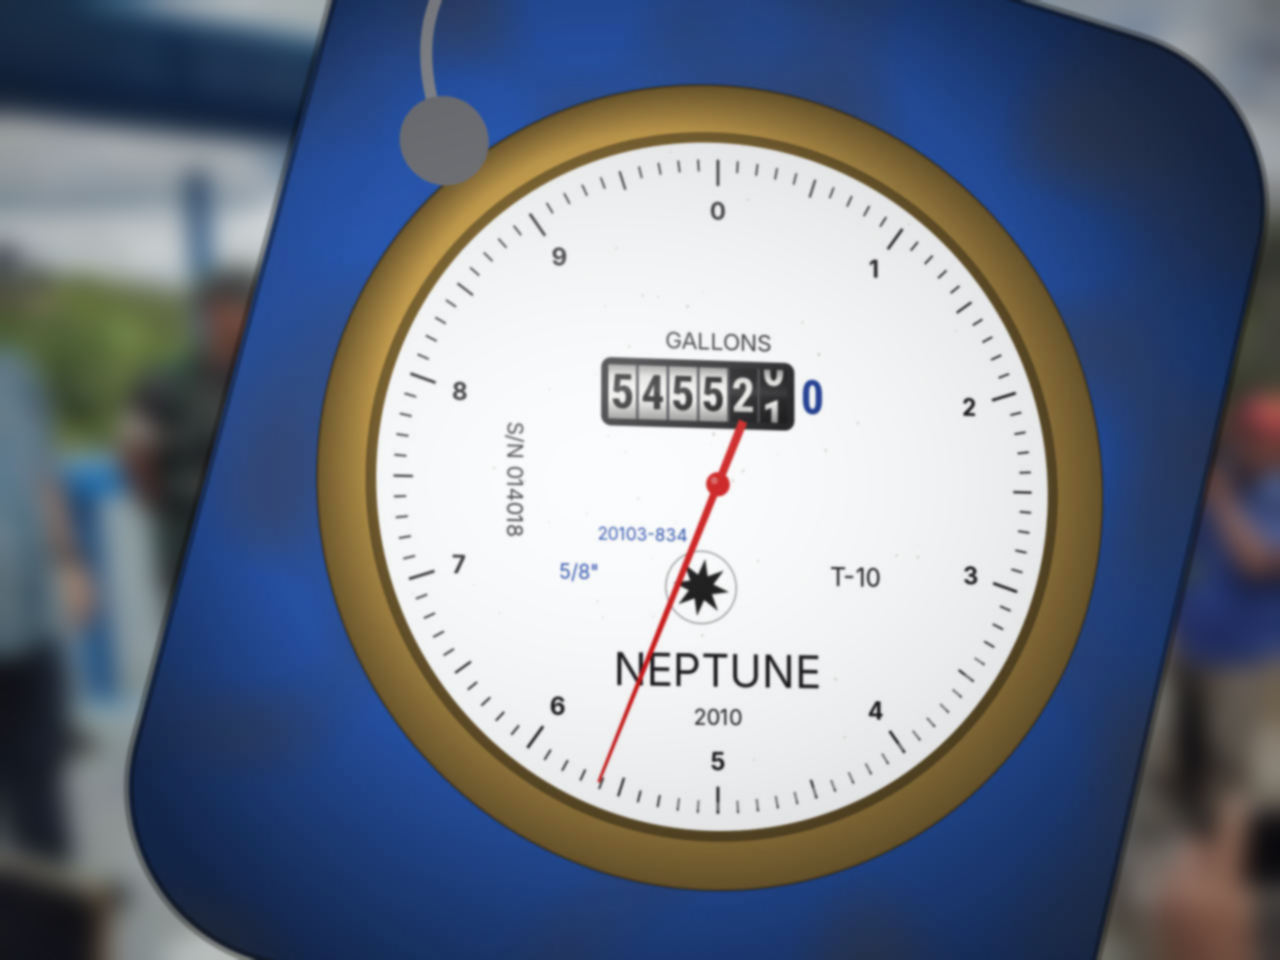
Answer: gal 5455205.6
